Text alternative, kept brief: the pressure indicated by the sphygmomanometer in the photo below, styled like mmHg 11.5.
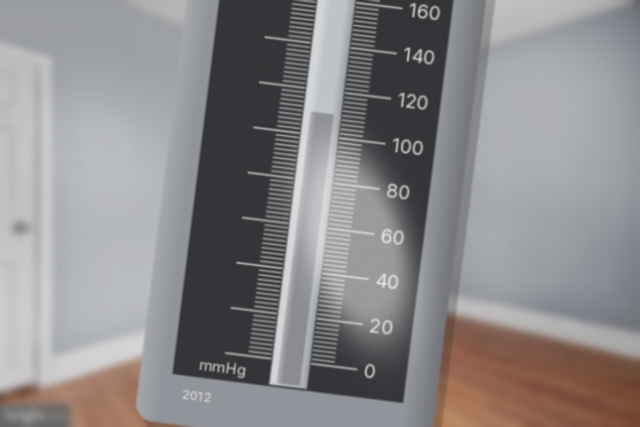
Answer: mmHg 110
